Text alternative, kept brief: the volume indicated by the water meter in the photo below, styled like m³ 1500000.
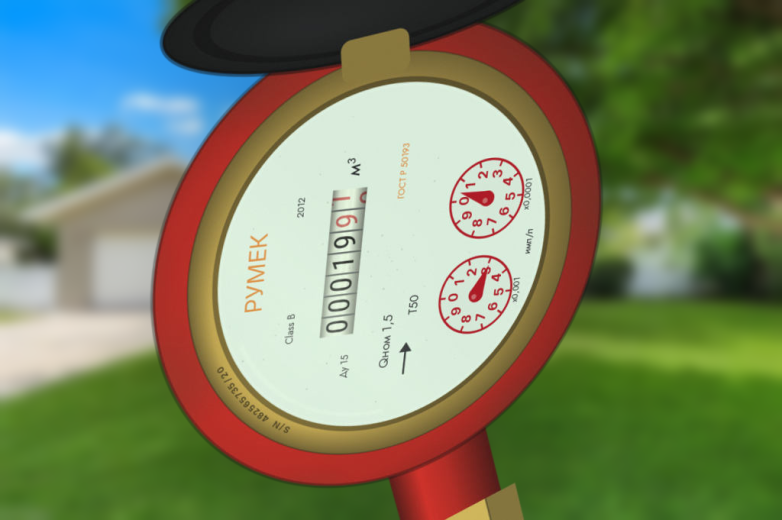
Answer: m³ 19.9130
